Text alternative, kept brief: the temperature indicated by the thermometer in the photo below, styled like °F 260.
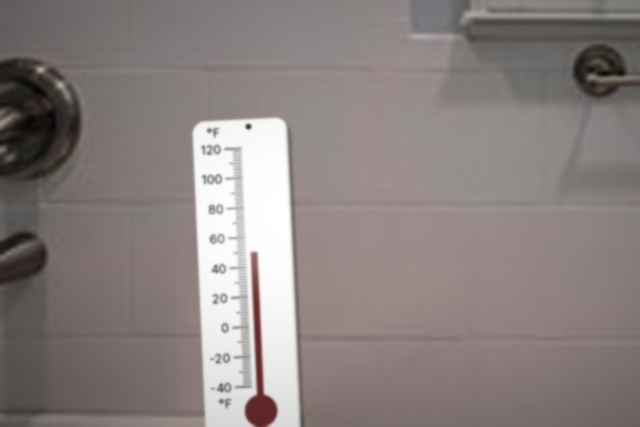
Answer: °F 50
